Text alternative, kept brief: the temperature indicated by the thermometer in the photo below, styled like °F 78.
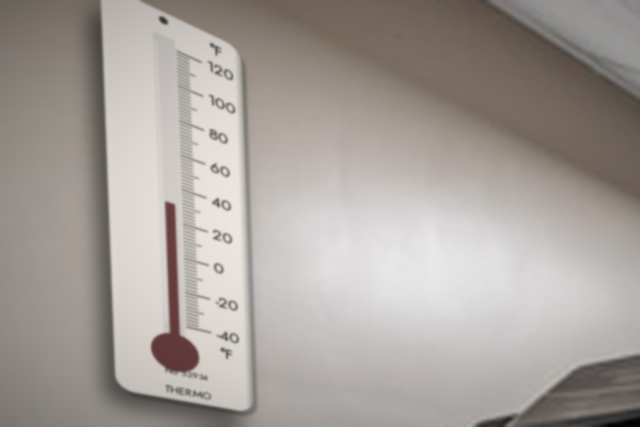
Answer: °F 30
